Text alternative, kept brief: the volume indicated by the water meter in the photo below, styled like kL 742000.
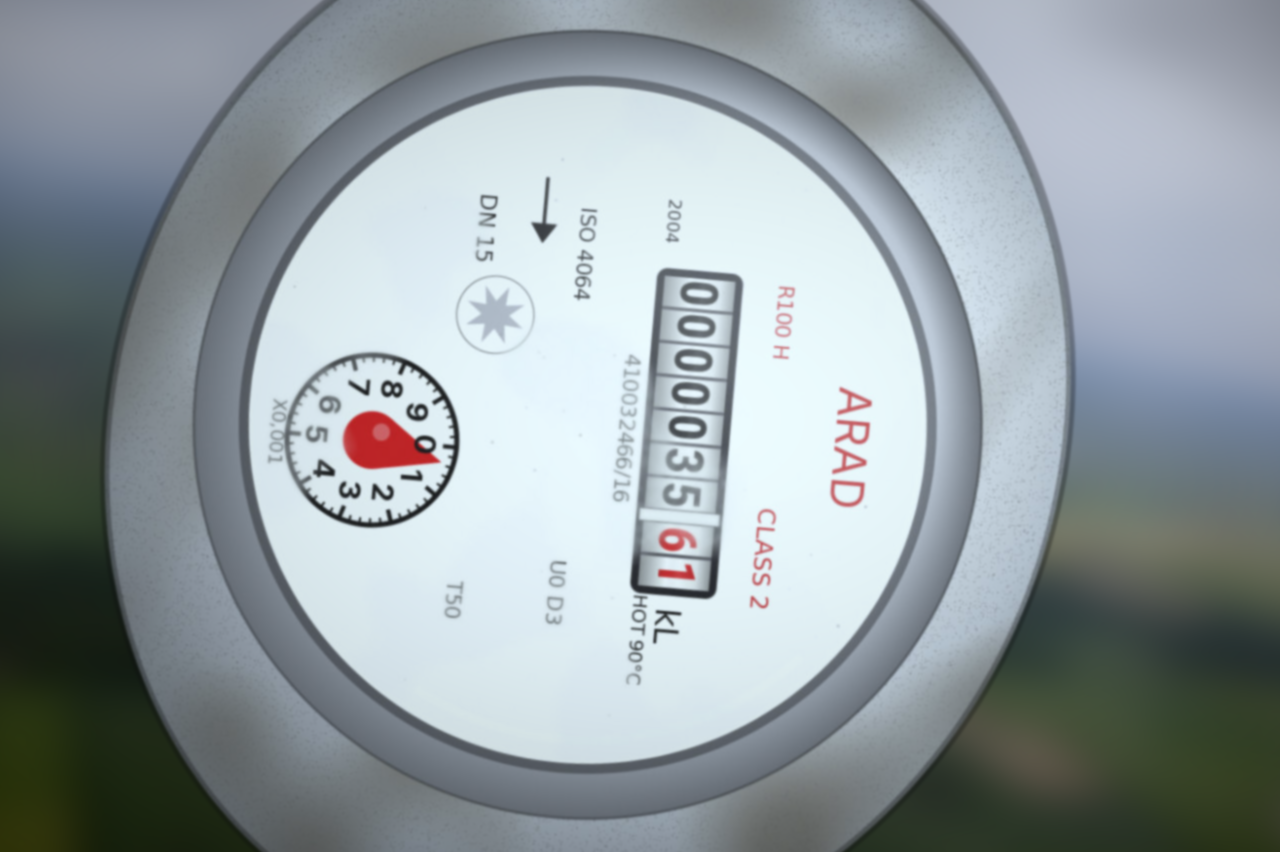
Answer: kL 35.610
